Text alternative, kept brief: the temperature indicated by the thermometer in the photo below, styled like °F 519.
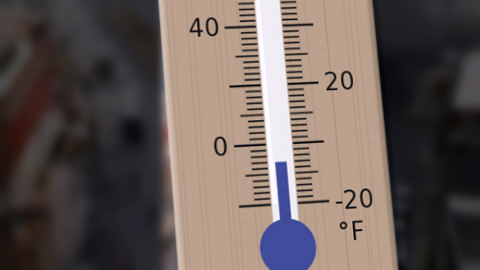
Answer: °F -6
